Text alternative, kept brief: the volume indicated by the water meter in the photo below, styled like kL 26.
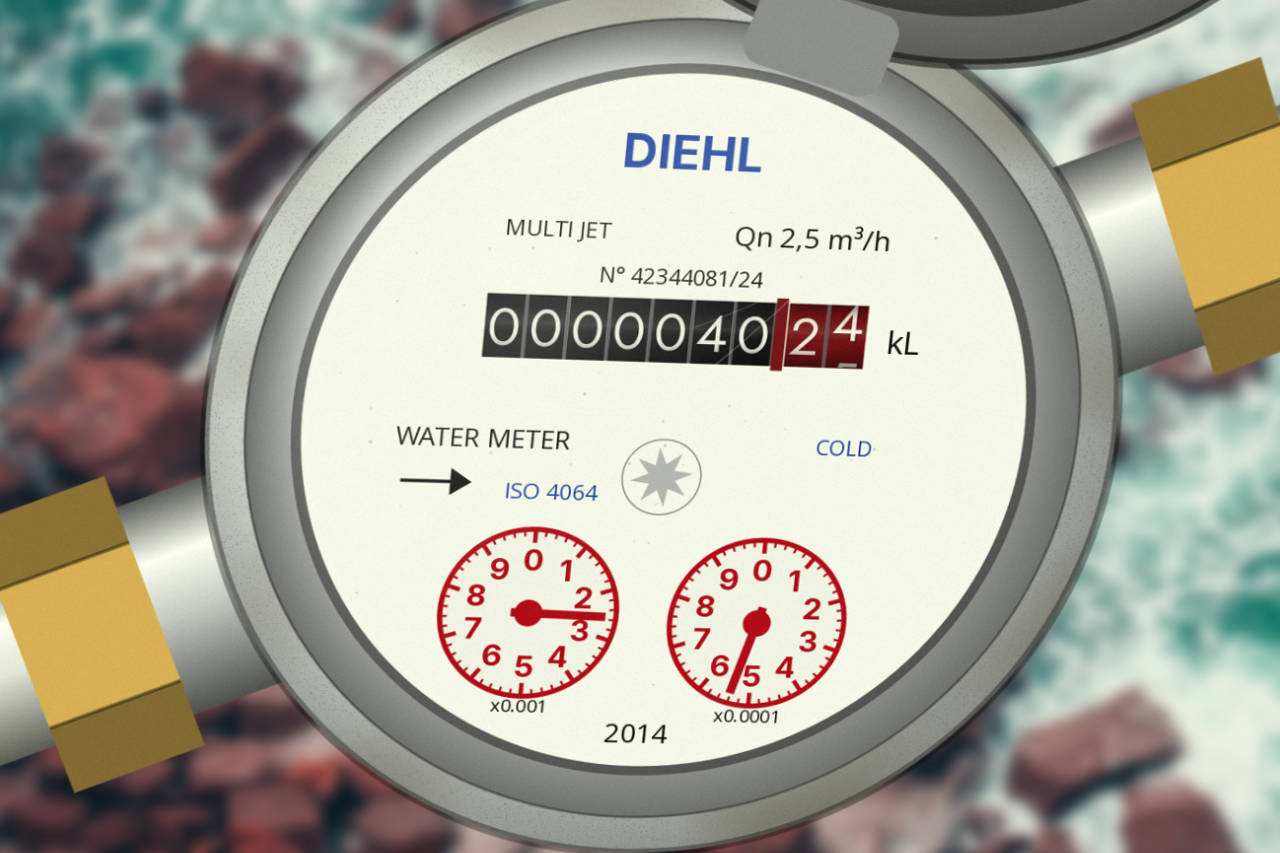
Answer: kL 40.2425
